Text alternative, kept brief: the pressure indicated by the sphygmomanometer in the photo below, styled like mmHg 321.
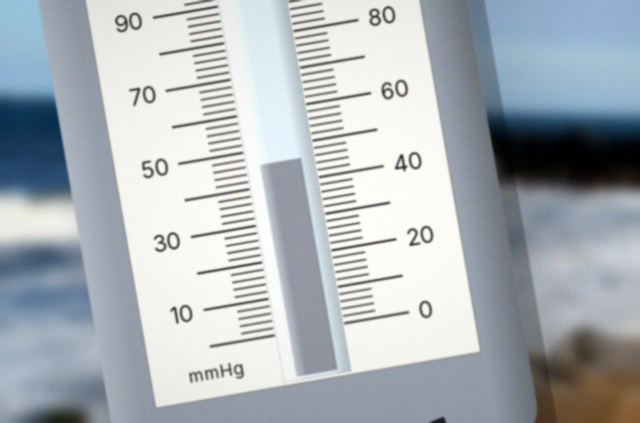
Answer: mmHg 46
